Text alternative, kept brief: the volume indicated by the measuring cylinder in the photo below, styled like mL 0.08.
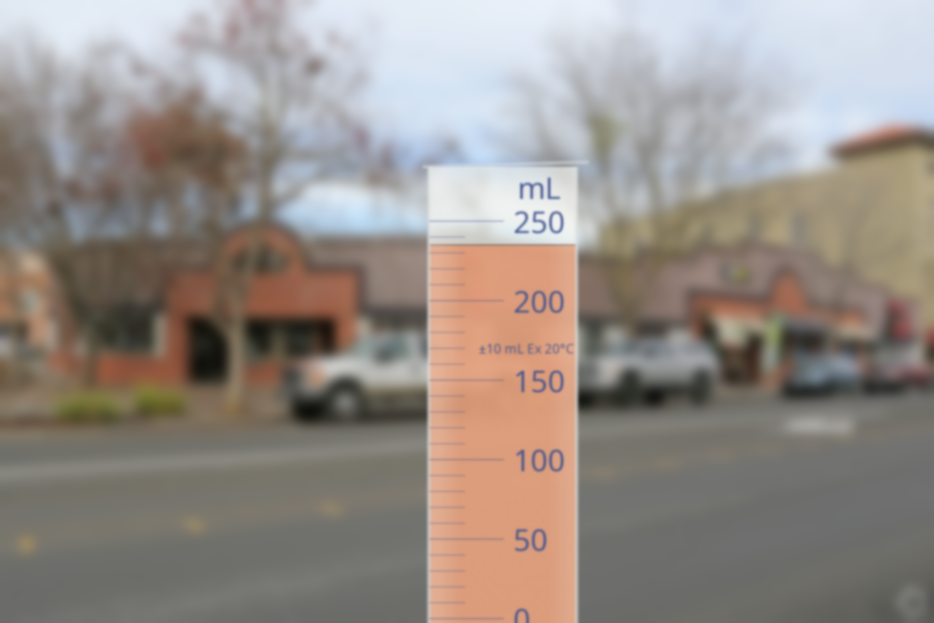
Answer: mL 235
